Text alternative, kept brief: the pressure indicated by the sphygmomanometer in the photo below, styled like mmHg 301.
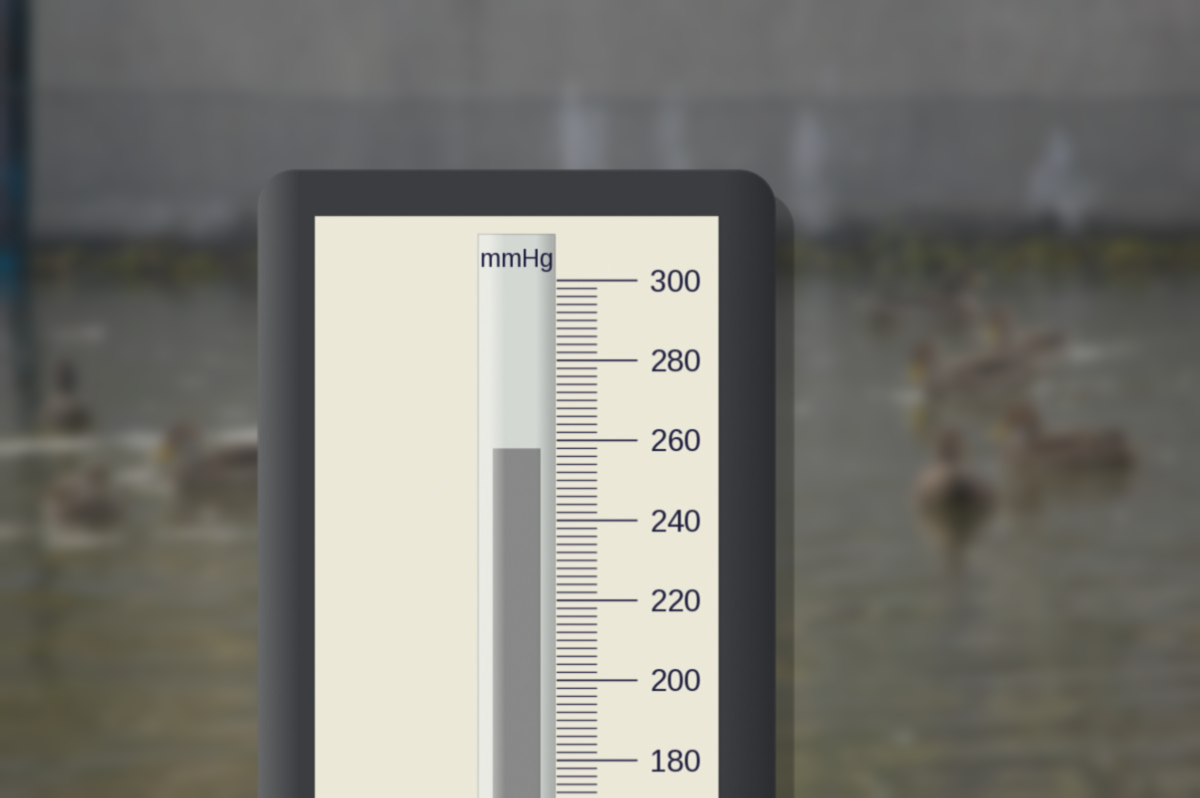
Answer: mmHg 258
